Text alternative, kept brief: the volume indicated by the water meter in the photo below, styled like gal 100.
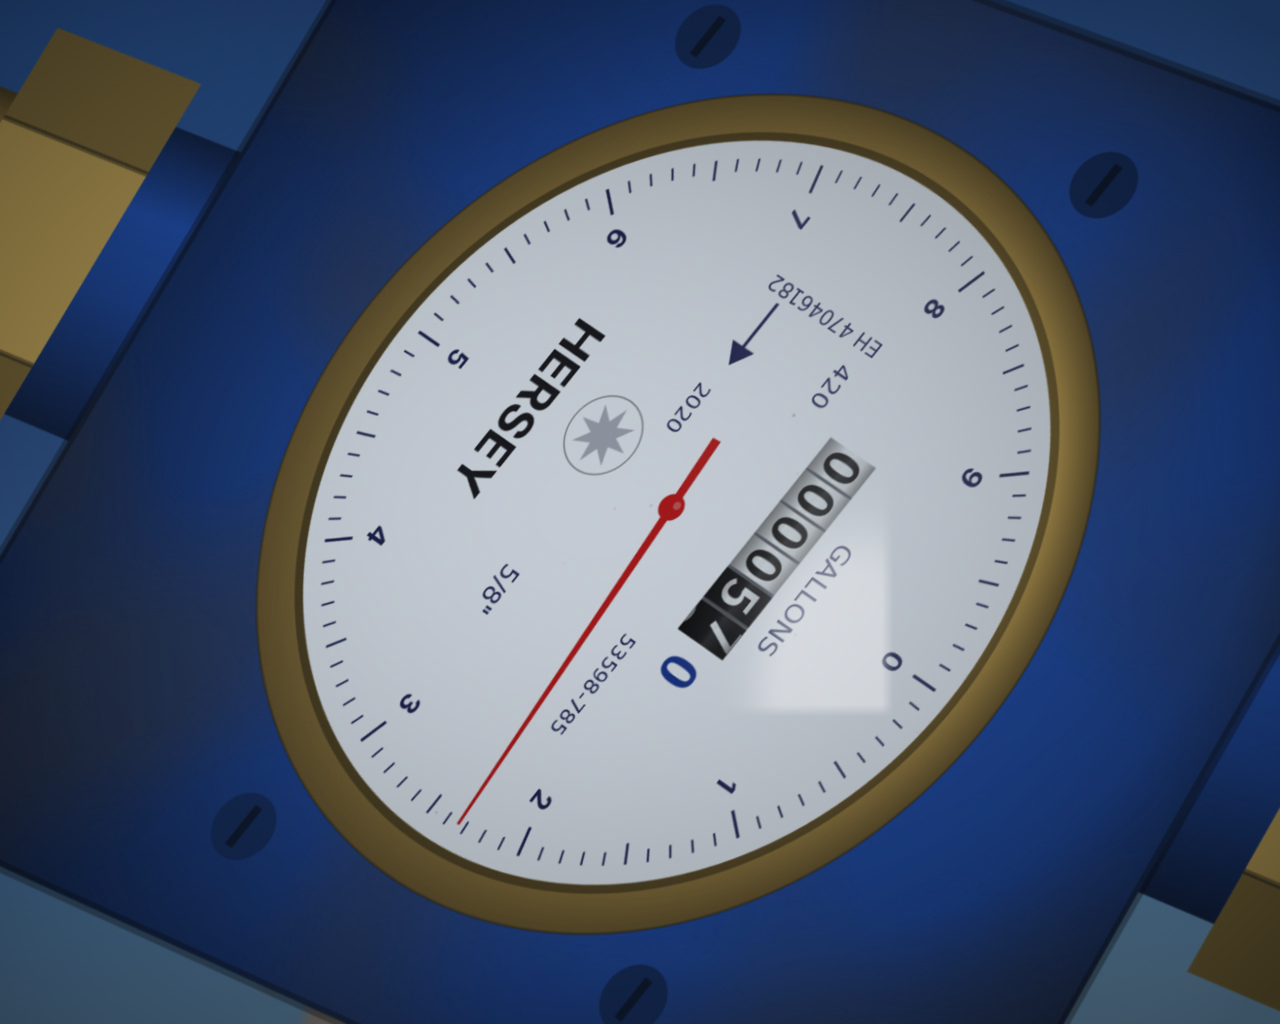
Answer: gal 572.3
